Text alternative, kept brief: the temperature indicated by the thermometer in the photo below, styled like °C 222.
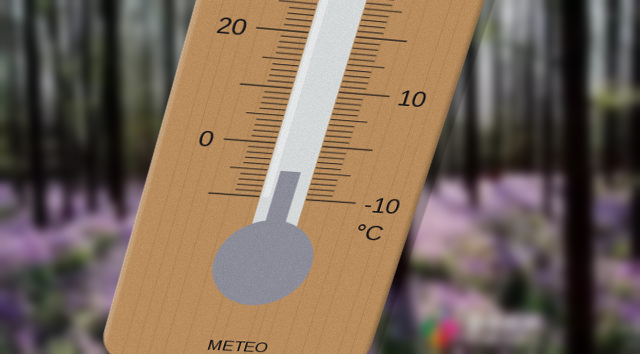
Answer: °C -5
